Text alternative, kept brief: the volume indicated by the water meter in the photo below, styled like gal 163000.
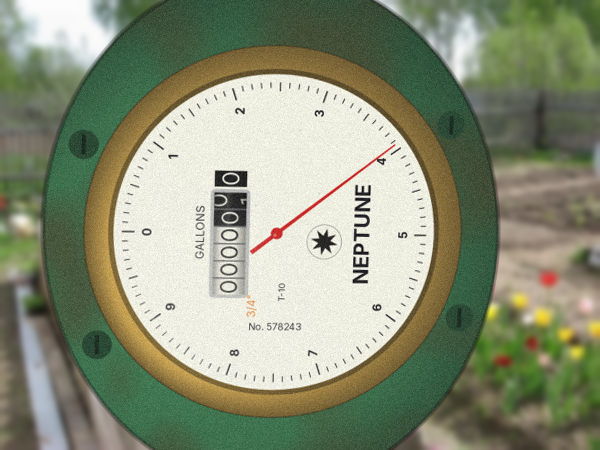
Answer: gal 3.9
